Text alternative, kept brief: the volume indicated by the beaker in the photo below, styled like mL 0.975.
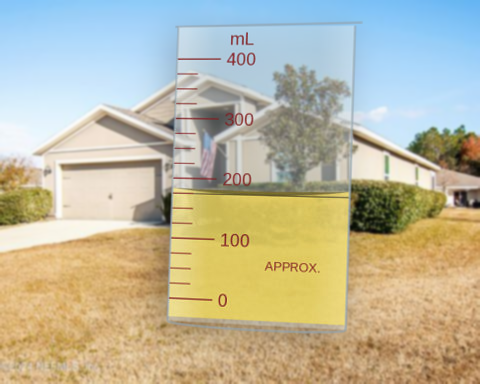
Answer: mL 175
